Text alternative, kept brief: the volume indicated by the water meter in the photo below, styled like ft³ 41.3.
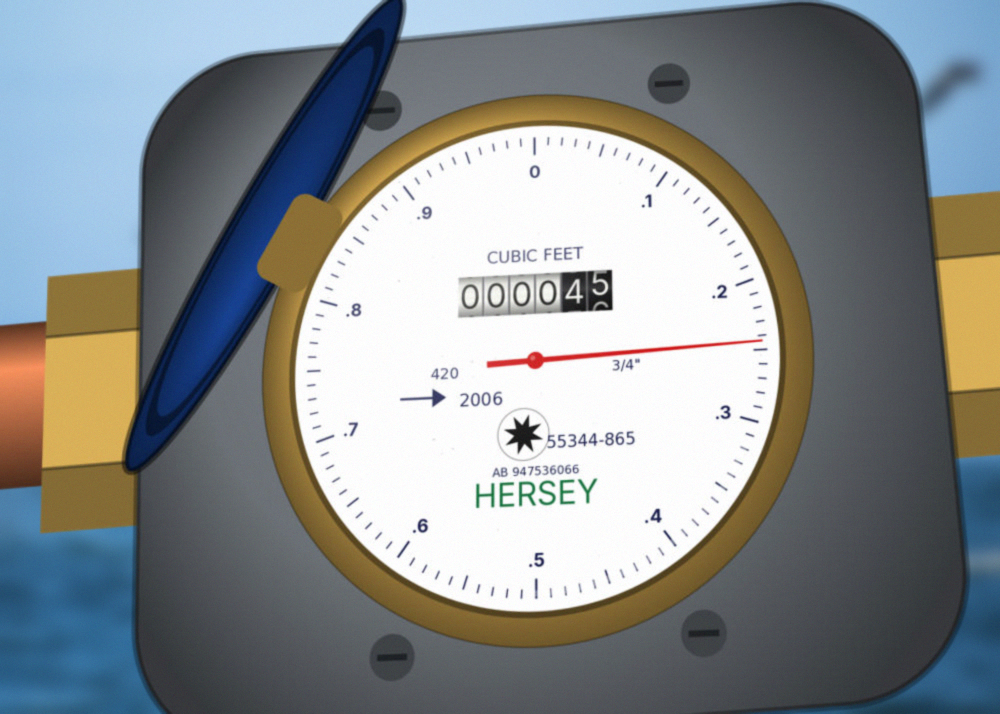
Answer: ft³ 45.24
